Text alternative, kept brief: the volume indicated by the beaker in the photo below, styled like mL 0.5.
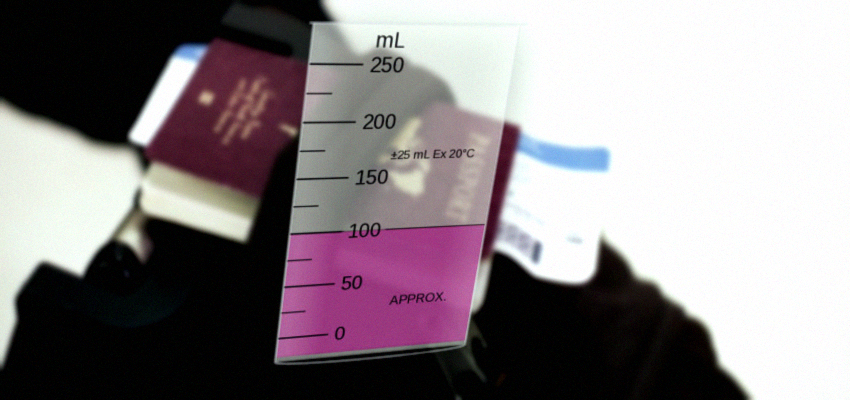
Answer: mL 100
